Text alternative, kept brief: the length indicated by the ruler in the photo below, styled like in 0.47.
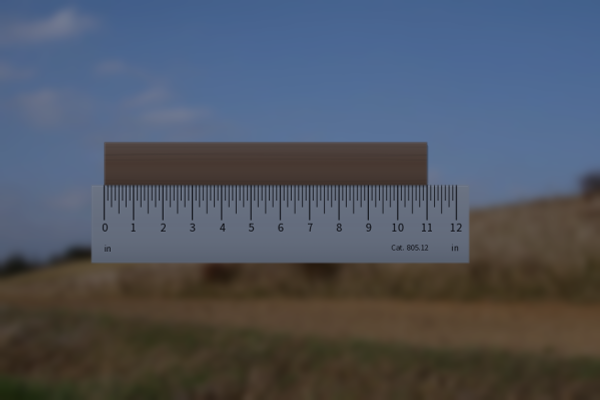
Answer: in 11
